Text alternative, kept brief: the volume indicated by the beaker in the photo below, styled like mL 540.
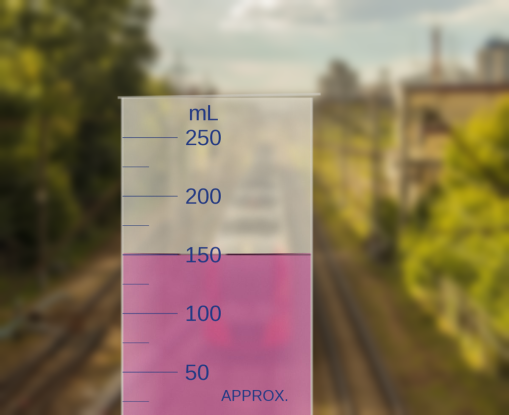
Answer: mL 150
